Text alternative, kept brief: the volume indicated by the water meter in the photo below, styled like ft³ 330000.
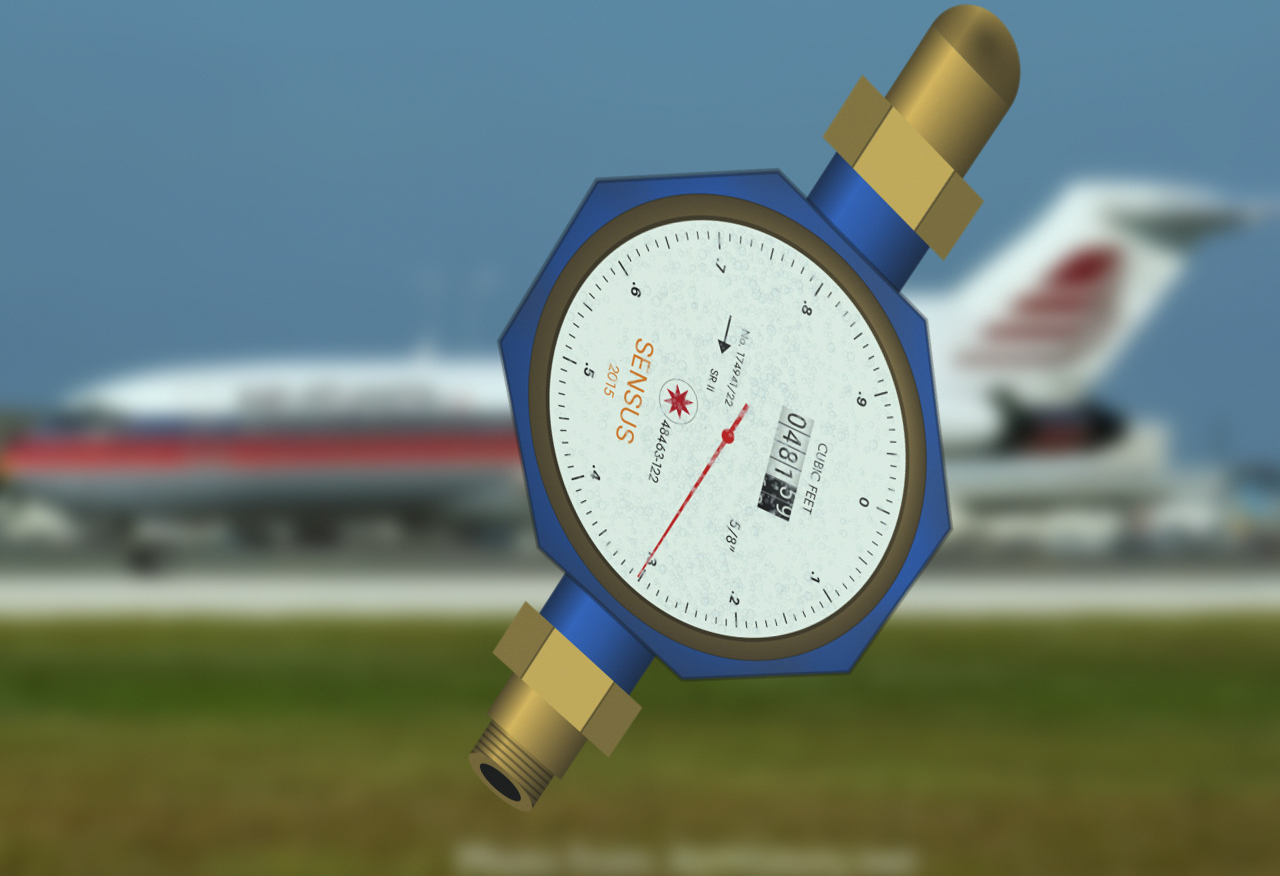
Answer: ft³ 48159.30
